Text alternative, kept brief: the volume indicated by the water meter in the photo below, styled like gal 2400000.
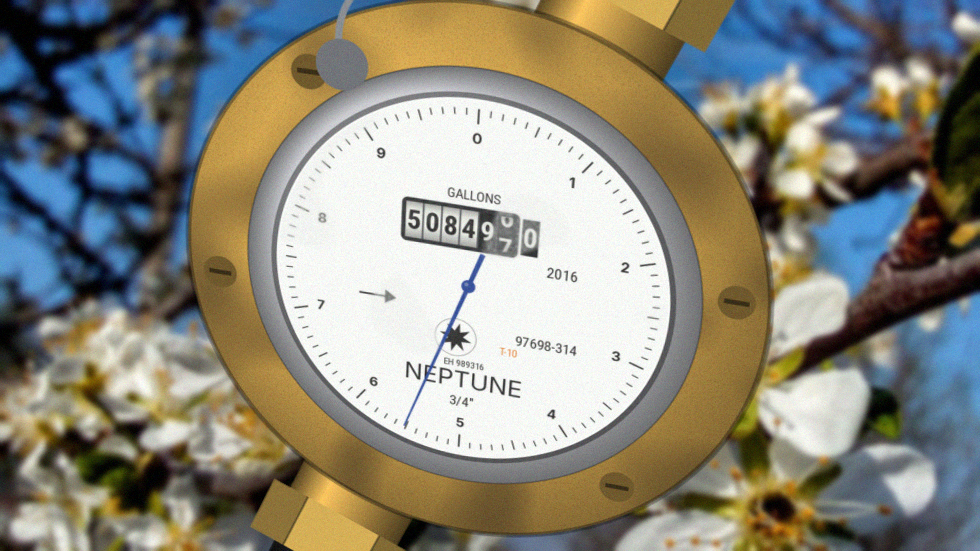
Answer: gal 5084965.5
